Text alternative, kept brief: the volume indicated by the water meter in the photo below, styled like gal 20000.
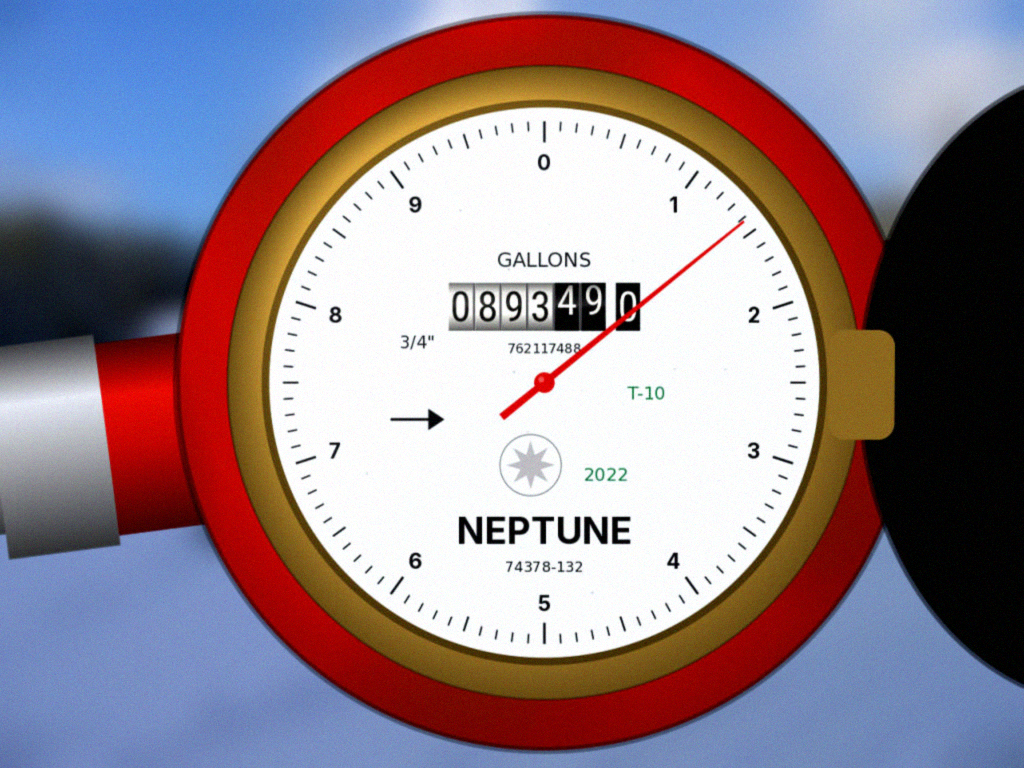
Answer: gal 893491.4
